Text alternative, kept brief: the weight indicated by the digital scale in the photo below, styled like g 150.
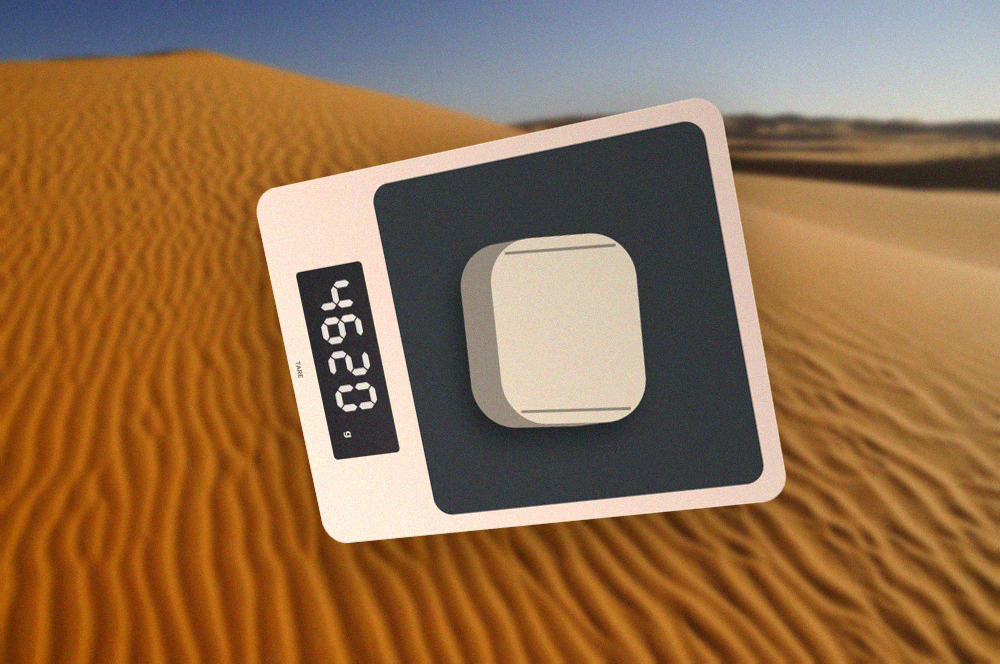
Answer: g 4620
